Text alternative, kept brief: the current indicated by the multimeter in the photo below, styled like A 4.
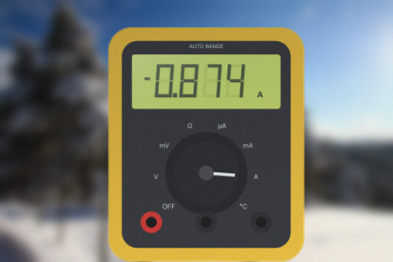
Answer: A -0.874
